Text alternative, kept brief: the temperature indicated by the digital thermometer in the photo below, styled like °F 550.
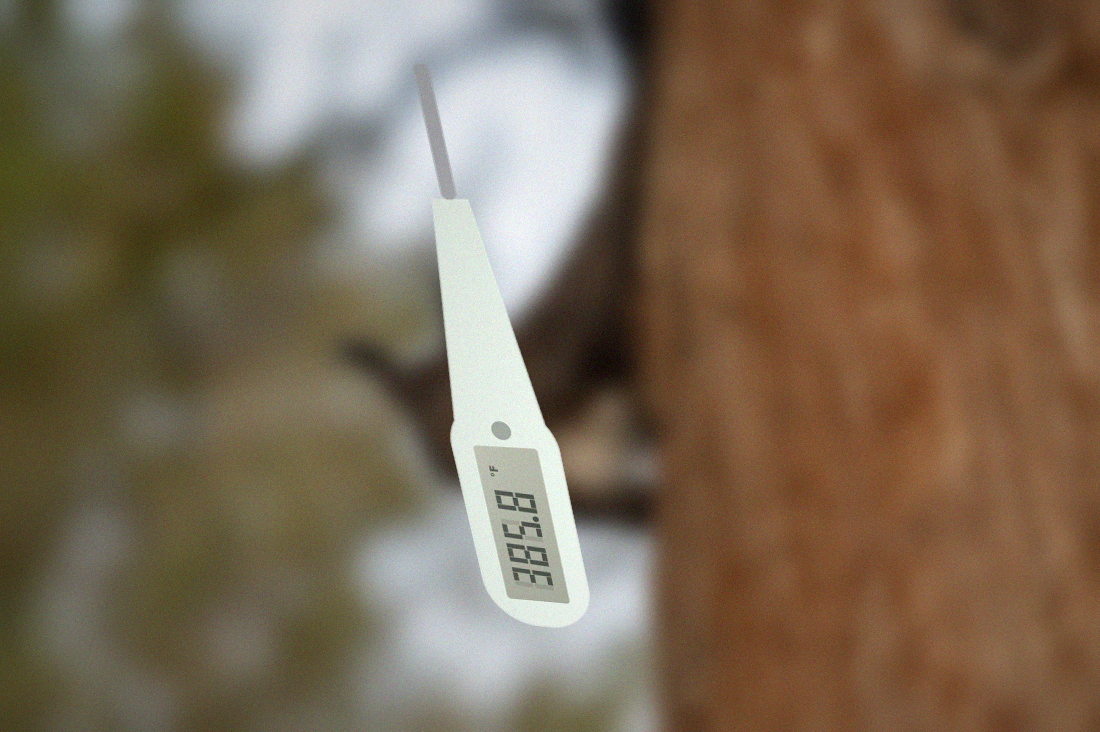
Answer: °F 385.8
